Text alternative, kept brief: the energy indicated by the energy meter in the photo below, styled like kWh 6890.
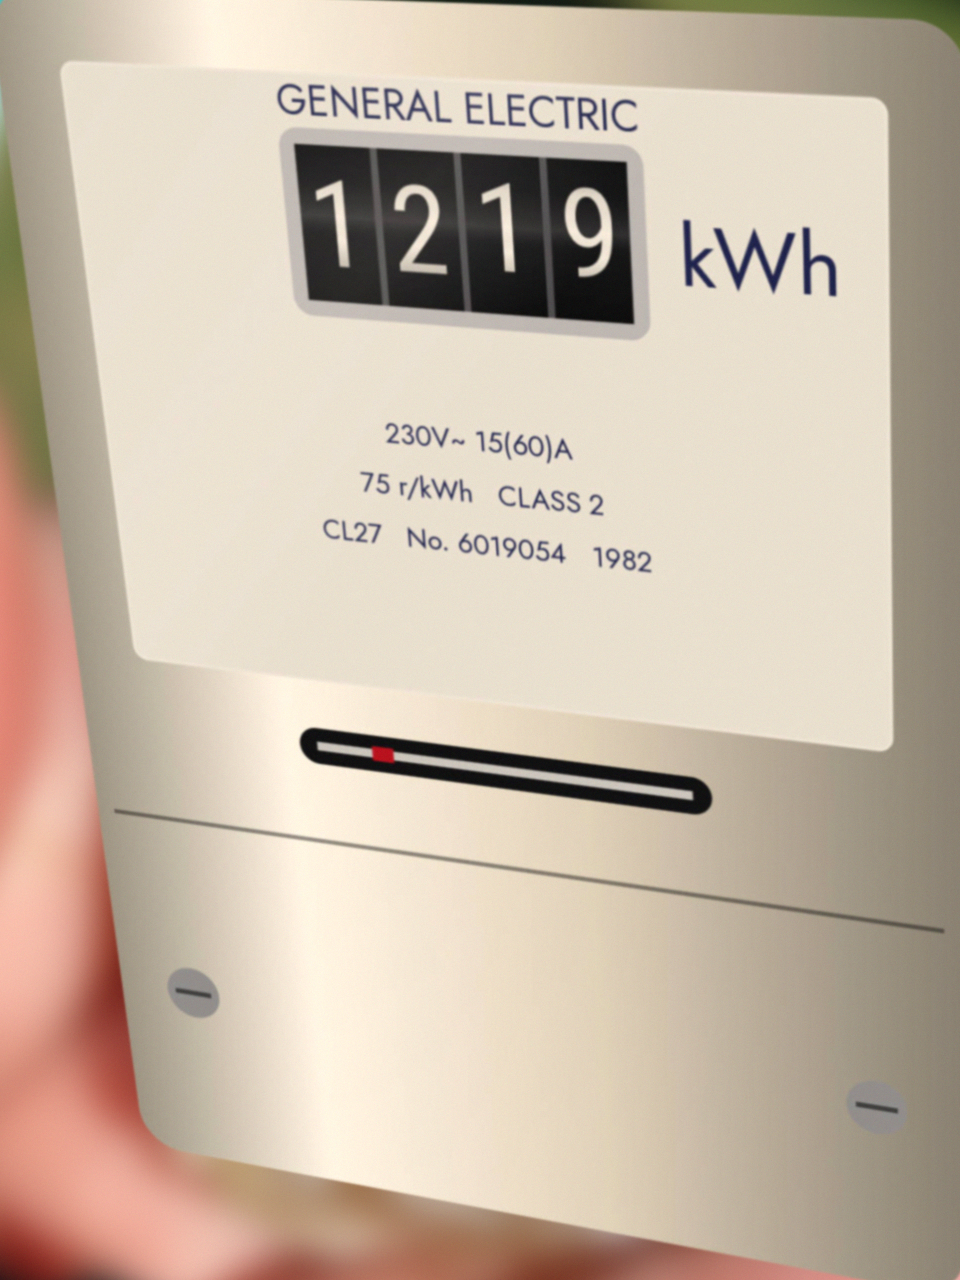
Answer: kWh 1219
